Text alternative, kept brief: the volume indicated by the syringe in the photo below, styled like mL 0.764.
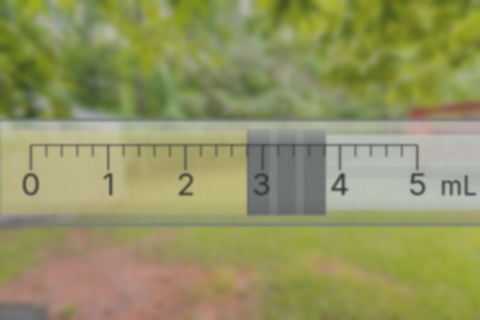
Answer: mL 2.8
